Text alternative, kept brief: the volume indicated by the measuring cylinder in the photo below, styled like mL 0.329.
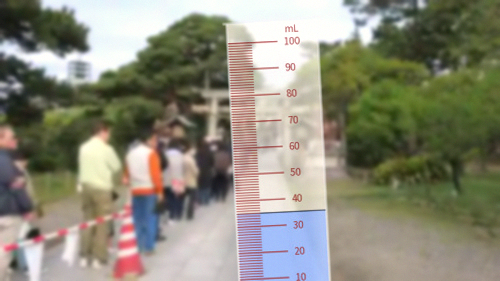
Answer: mL 35
